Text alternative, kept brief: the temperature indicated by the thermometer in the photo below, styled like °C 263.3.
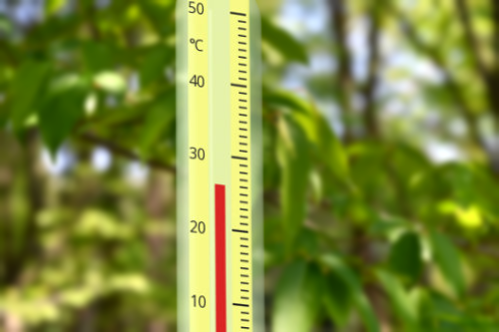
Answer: °C 26
